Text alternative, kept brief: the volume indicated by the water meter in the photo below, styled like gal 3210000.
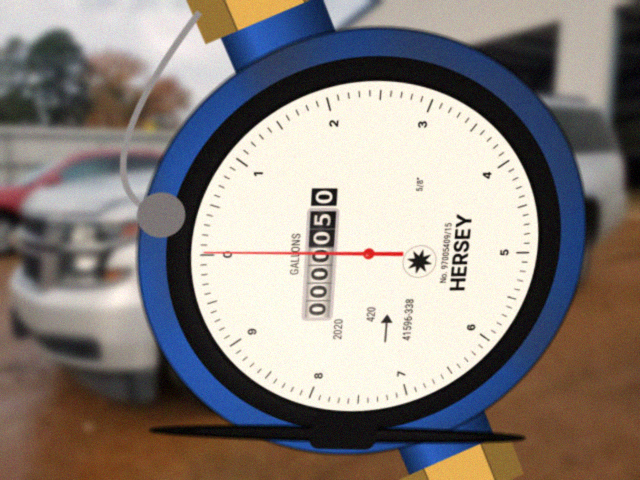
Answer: gal 50.0
